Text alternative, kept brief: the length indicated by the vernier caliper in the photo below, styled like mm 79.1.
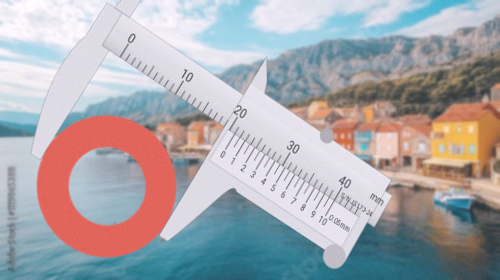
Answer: mm 21.0
